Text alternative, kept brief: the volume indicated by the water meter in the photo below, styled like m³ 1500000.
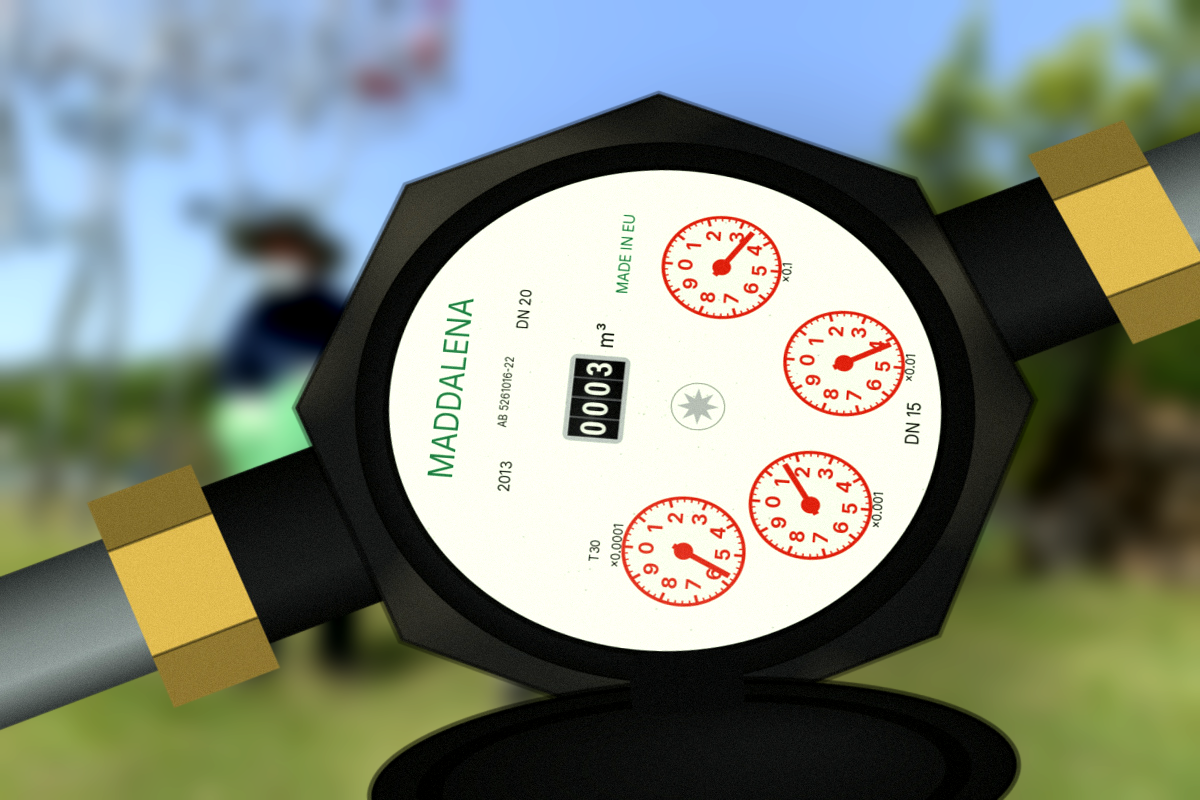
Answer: m³ 3.3415
